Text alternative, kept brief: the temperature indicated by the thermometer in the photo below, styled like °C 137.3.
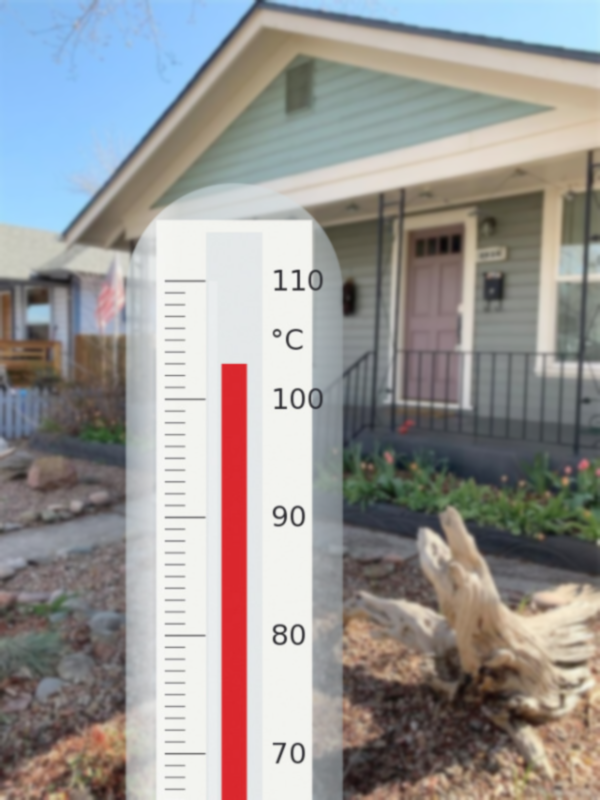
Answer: °C 103
